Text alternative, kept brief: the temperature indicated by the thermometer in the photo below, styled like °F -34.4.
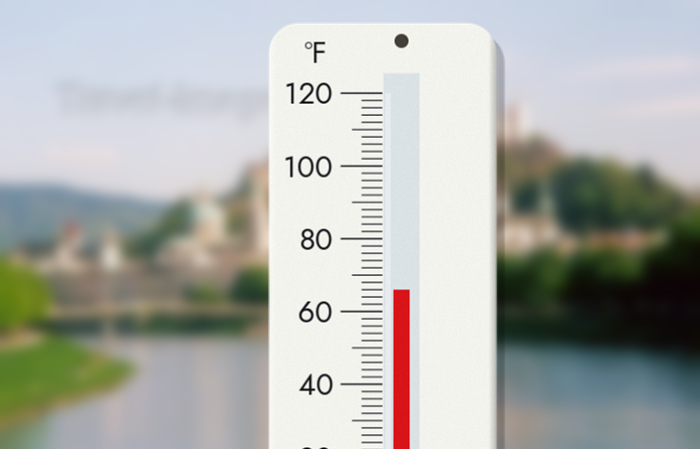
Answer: °F 66
